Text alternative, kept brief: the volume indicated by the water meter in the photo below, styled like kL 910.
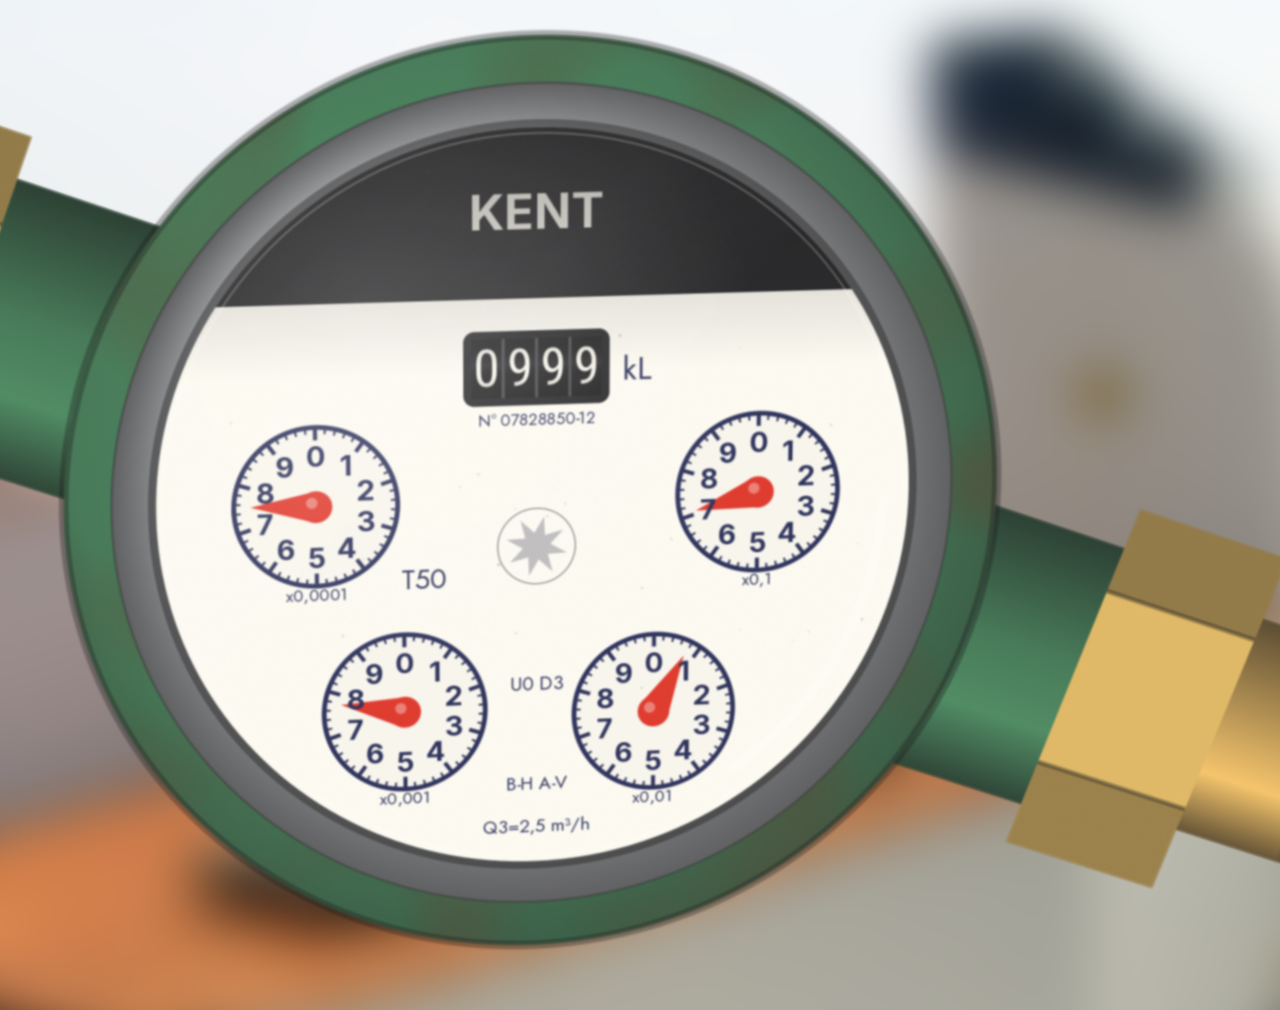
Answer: kL 999.7077
